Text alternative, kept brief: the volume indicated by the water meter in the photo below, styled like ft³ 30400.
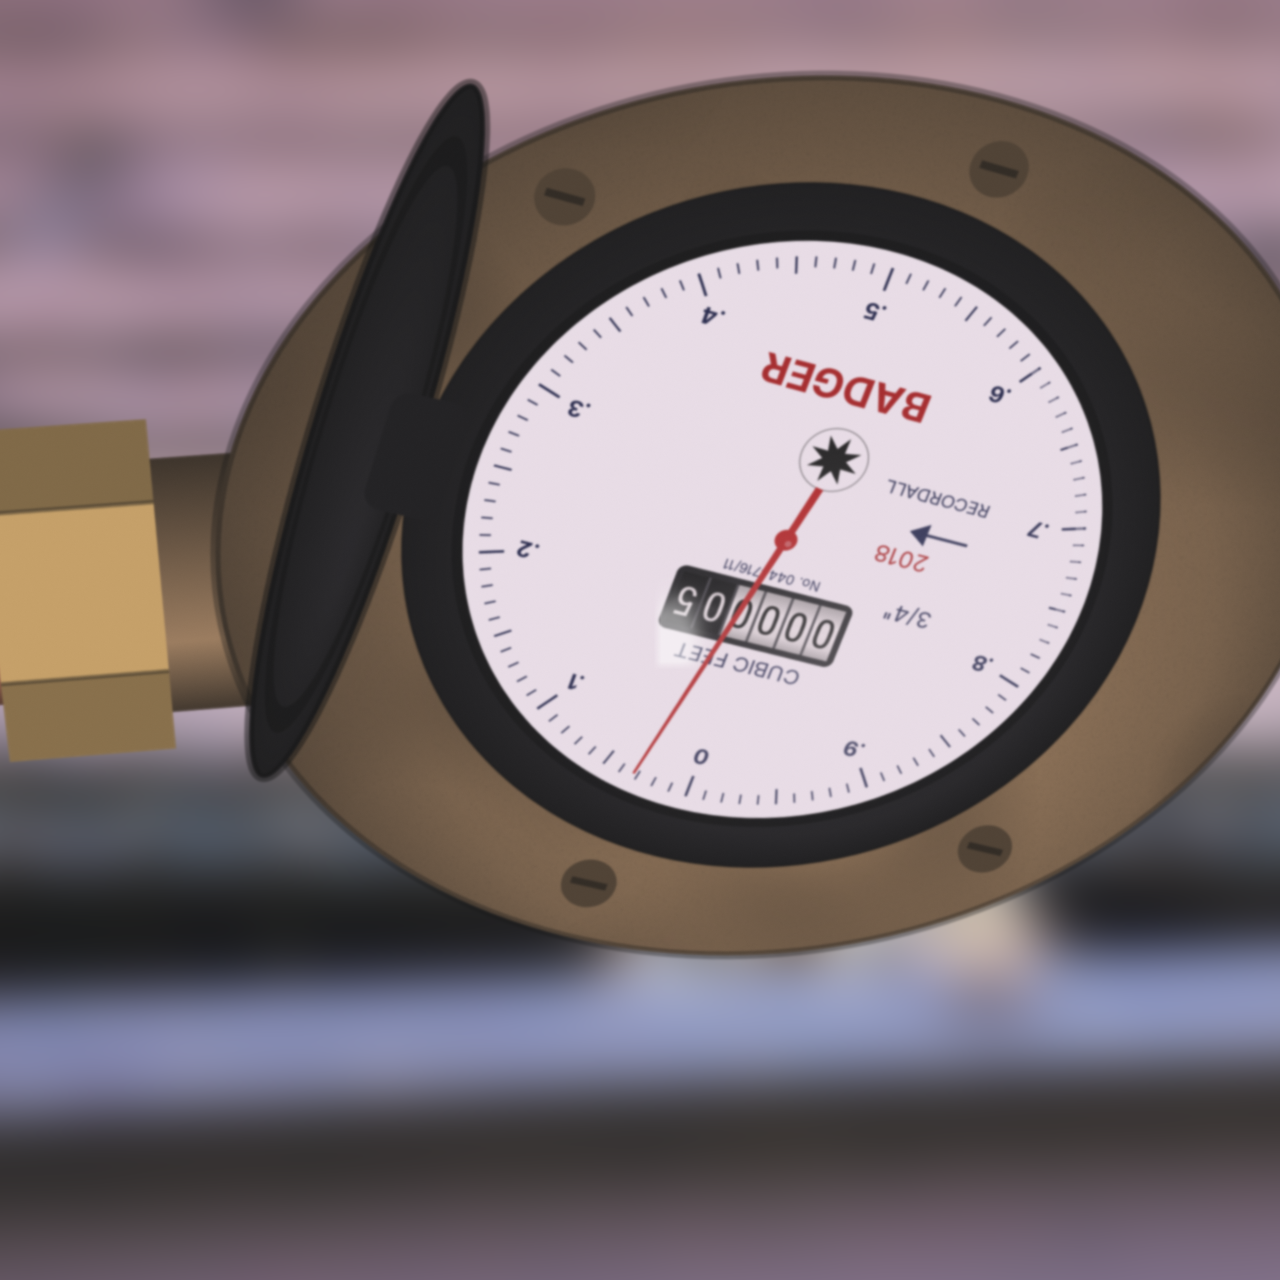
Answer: ft³ 5.03
